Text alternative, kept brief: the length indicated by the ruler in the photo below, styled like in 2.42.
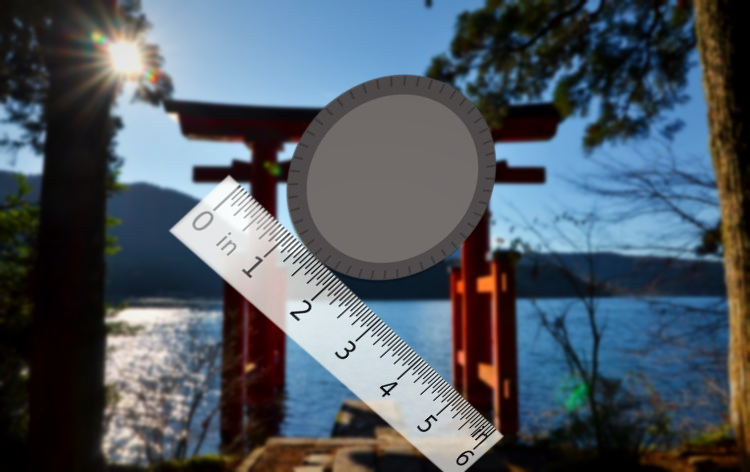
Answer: in 3
